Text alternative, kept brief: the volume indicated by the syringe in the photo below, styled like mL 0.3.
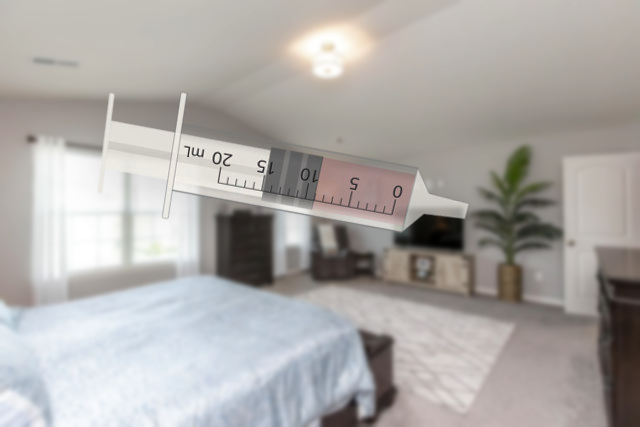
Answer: mL 9
